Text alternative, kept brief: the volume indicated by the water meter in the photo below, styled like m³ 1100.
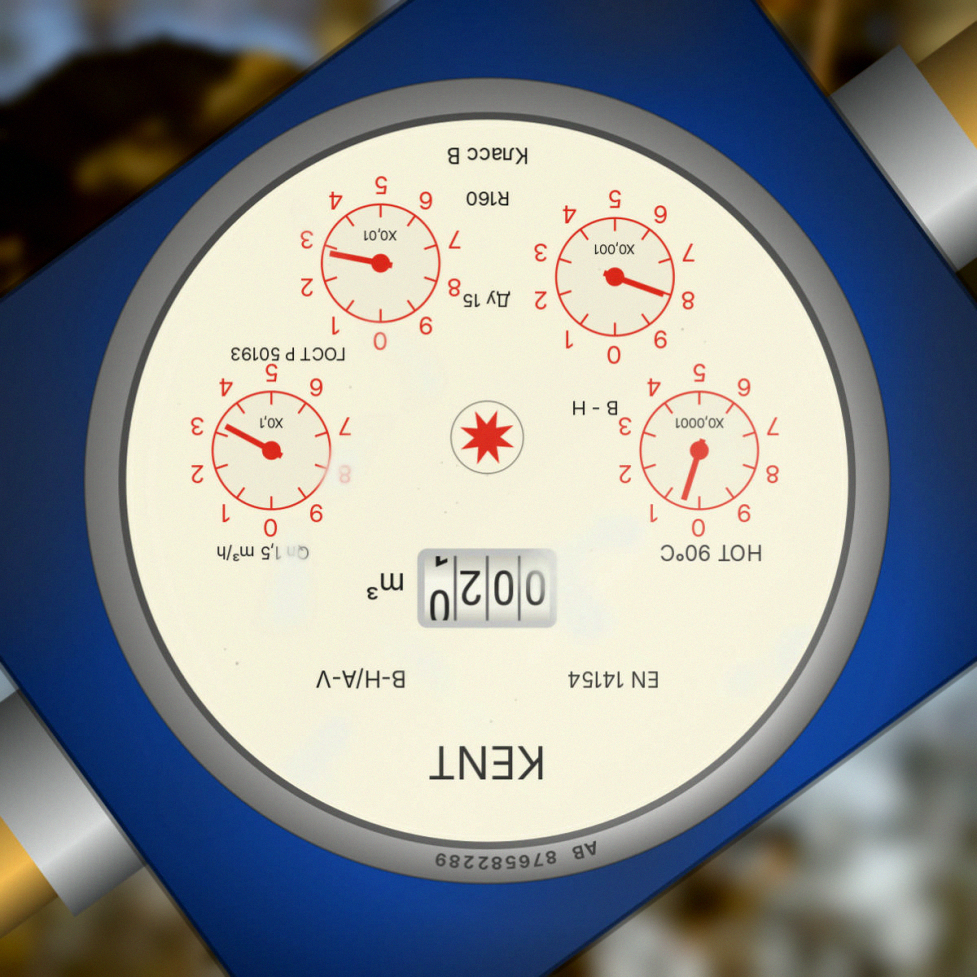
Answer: m³ 20.3280
